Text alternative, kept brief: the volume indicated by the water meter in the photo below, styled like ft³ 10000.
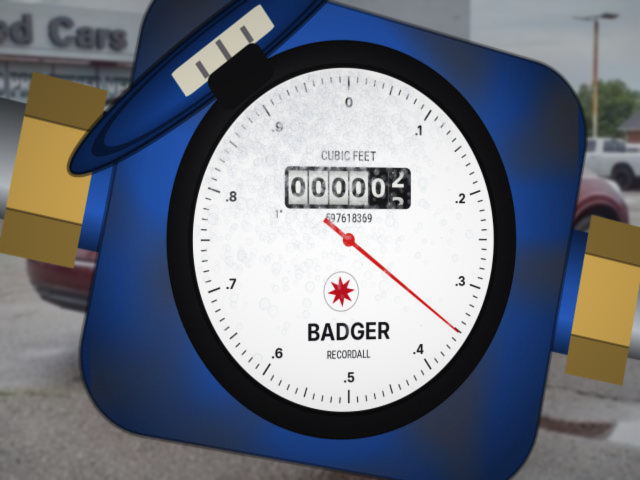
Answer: ft³ 2.35
